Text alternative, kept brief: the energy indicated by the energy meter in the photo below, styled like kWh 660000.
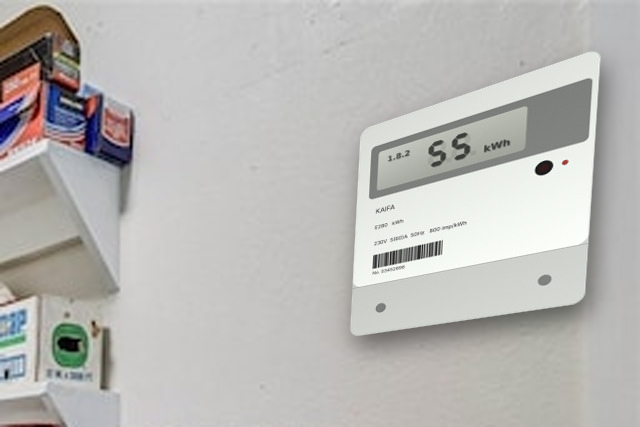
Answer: kWh 55
